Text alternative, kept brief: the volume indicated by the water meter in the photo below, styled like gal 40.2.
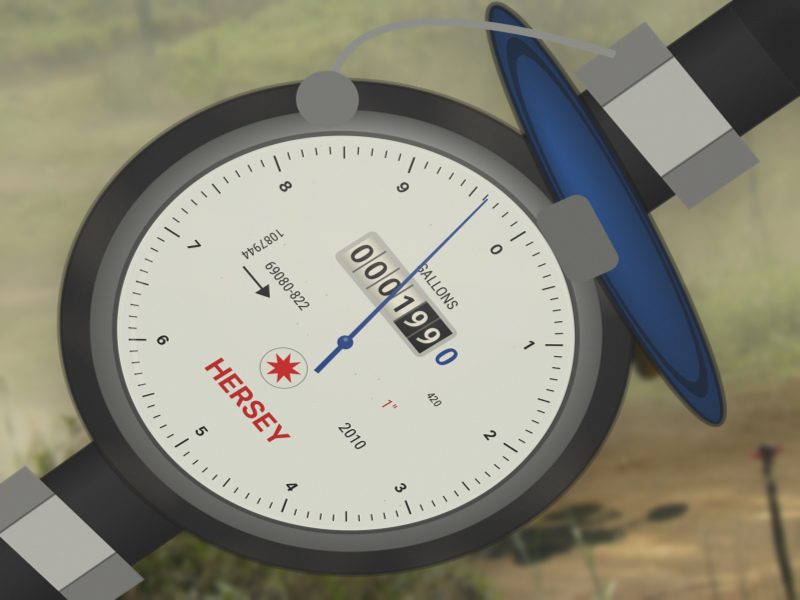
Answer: gal 1989.6
